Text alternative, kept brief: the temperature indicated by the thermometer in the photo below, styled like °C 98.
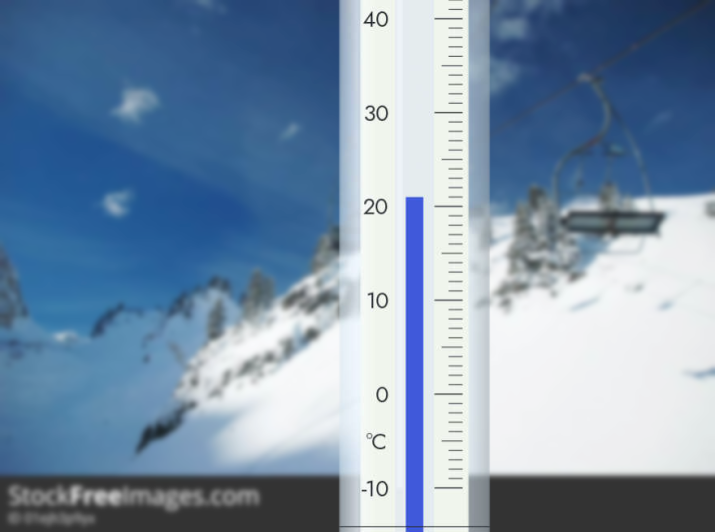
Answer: °C 21
